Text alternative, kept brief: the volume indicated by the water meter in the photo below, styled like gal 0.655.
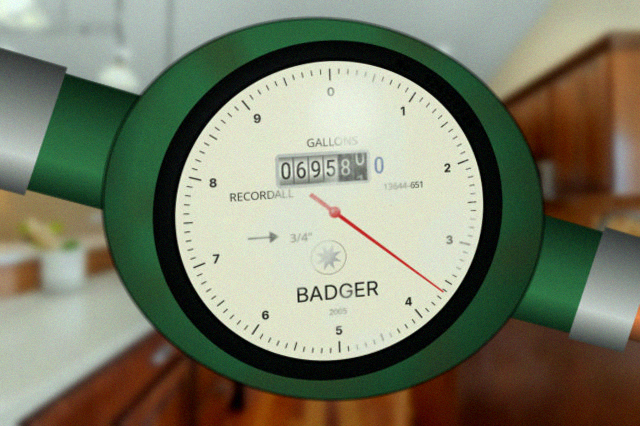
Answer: gal 695803.6
